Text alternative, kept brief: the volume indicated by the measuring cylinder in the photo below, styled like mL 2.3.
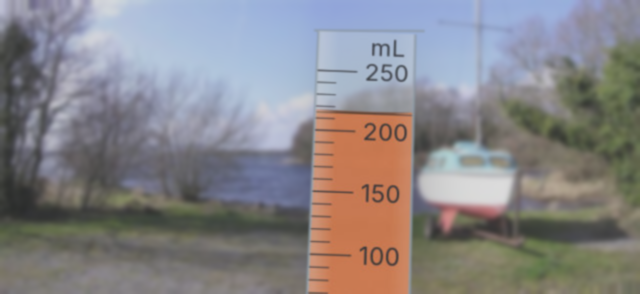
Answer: mL 215
